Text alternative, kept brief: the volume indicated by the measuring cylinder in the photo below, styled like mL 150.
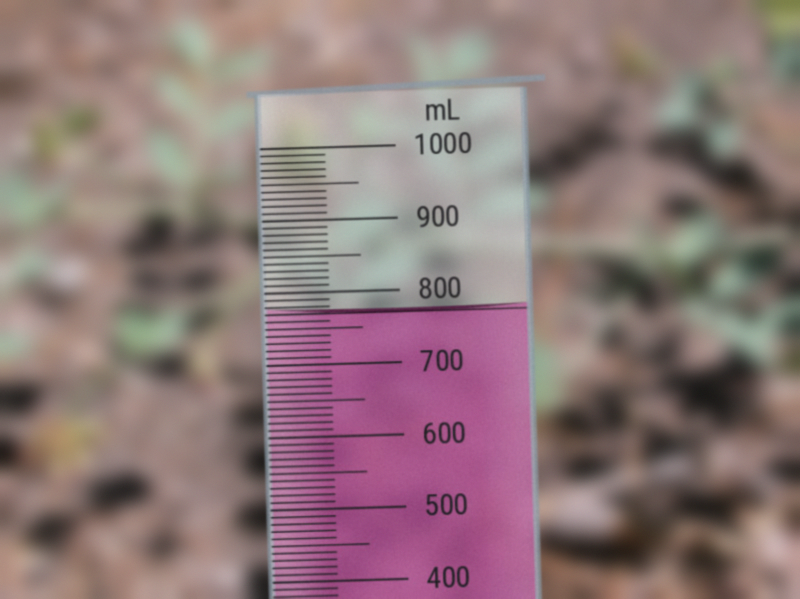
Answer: mL 770
